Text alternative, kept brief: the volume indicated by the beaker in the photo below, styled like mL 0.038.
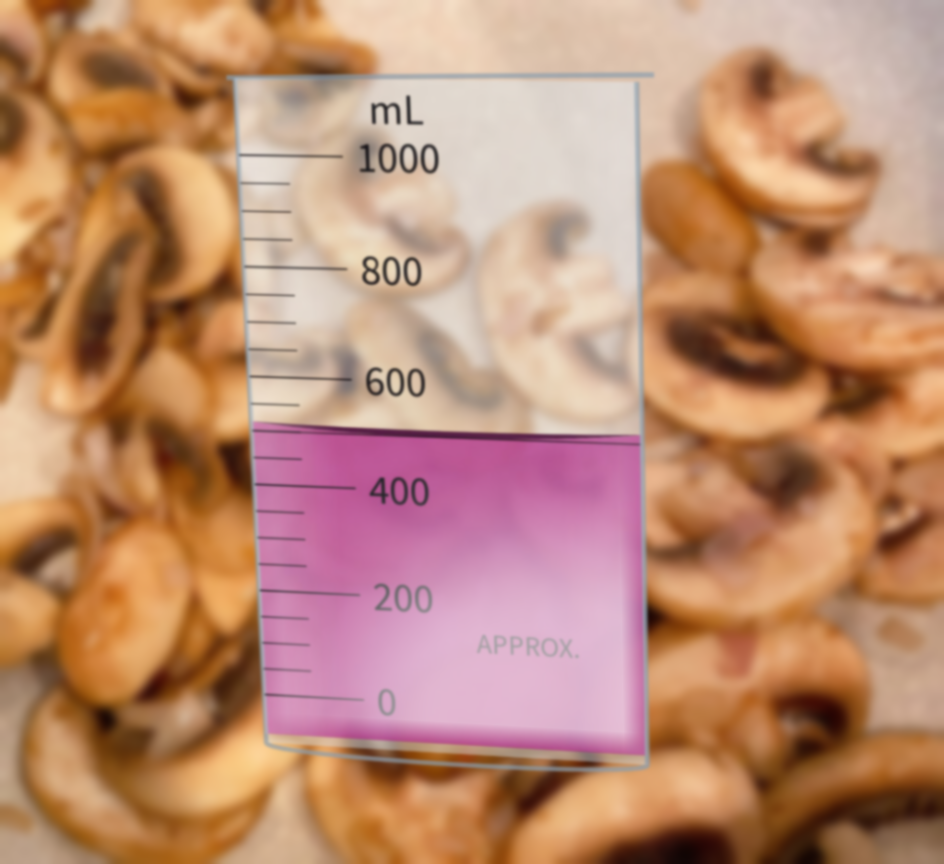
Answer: mL 500
